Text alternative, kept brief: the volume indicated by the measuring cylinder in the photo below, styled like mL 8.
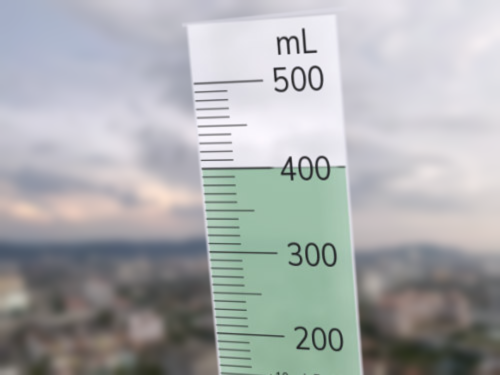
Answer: mL 400
